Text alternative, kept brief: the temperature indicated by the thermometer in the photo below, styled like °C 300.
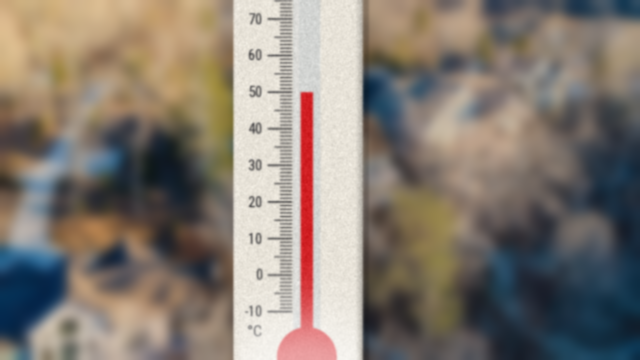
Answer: °C 50
